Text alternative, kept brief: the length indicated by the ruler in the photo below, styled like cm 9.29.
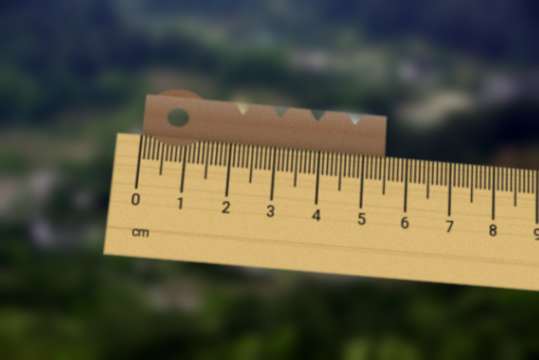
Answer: cm 5.5
